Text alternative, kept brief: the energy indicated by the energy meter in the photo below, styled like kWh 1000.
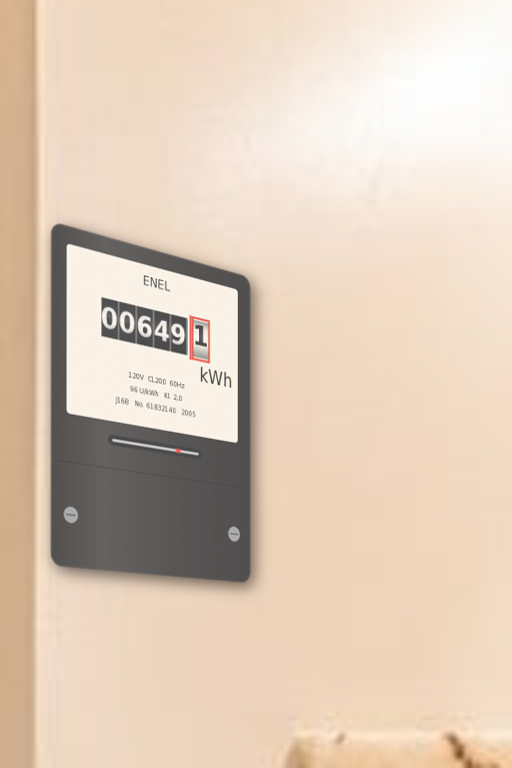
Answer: kWh 649.1
